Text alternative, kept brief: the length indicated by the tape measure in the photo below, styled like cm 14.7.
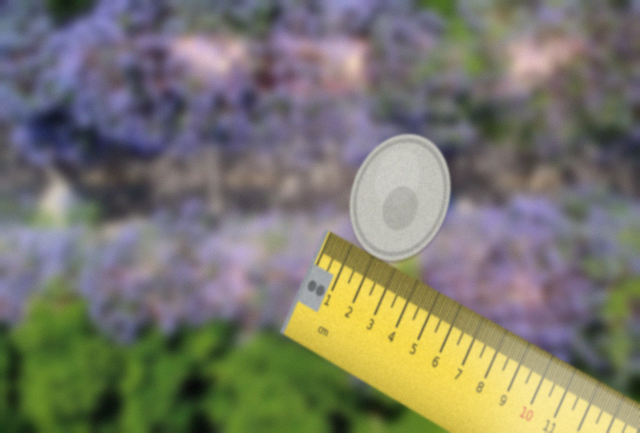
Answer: cm 4
